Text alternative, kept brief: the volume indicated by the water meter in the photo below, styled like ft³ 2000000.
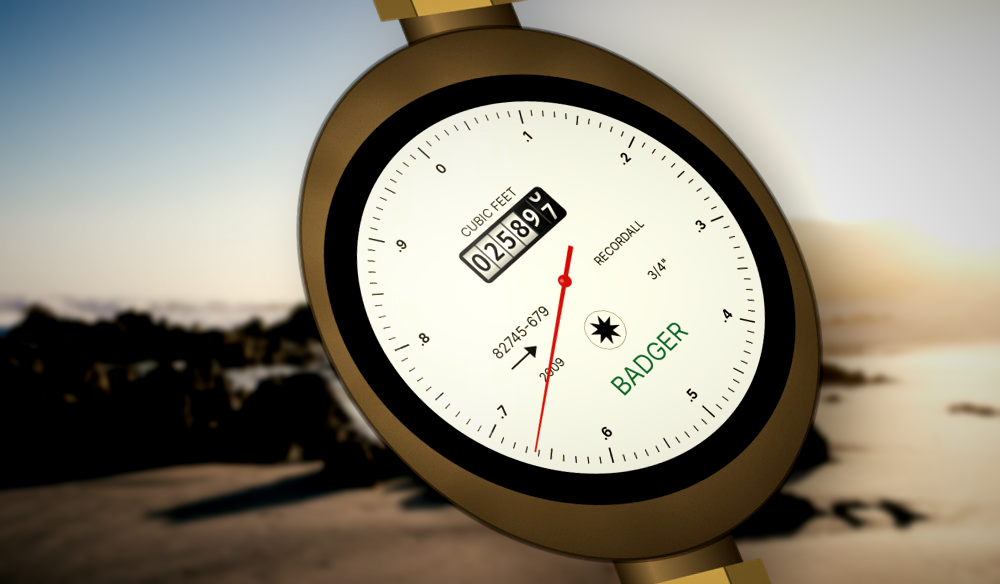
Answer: ft³ 25896.66
